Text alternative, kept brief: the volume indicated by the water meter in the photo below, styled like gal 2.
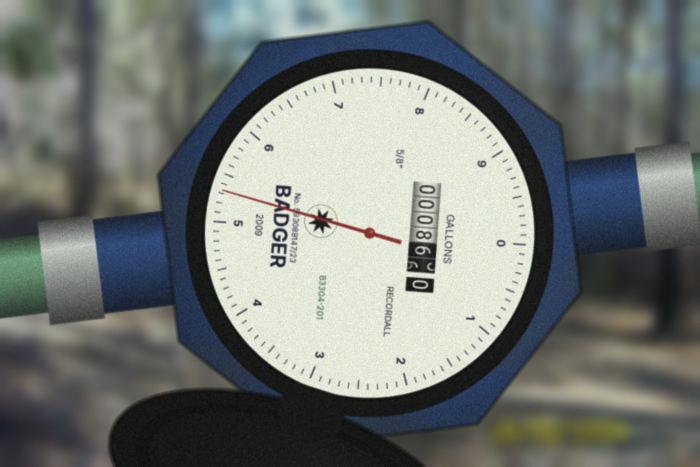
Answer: gal 8655.3
